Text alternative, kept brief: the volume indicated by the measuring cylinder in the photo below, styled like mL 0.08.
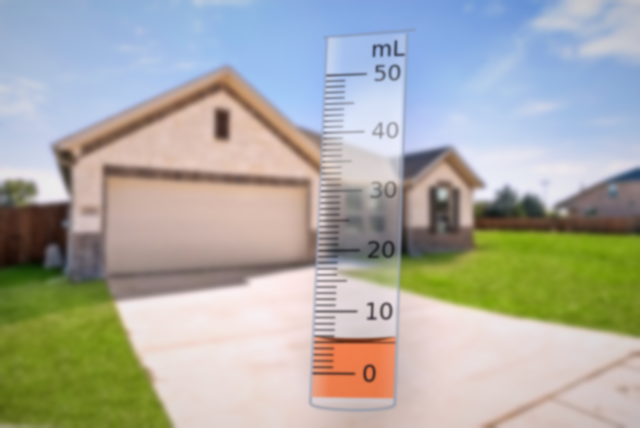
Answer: mL 5
